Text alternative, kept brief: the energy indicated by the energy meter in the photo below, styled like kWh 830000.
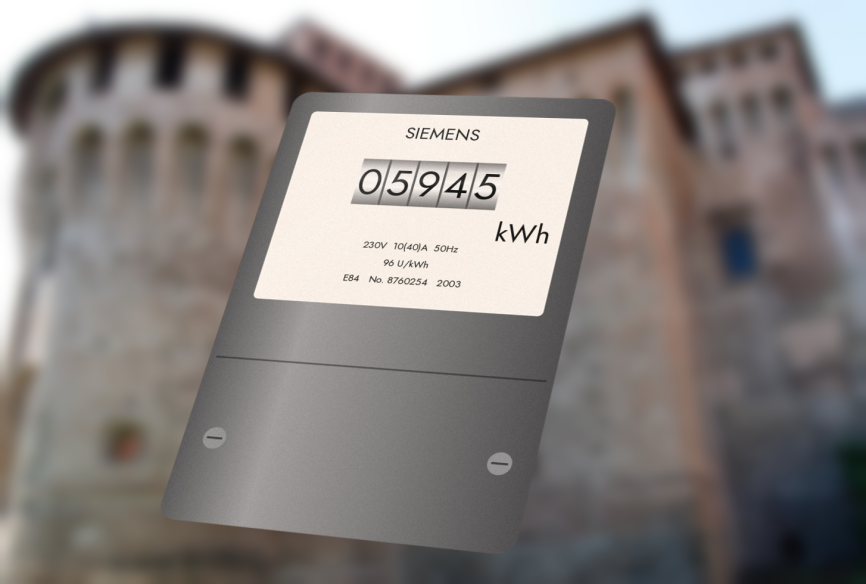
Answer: kWh 5945
